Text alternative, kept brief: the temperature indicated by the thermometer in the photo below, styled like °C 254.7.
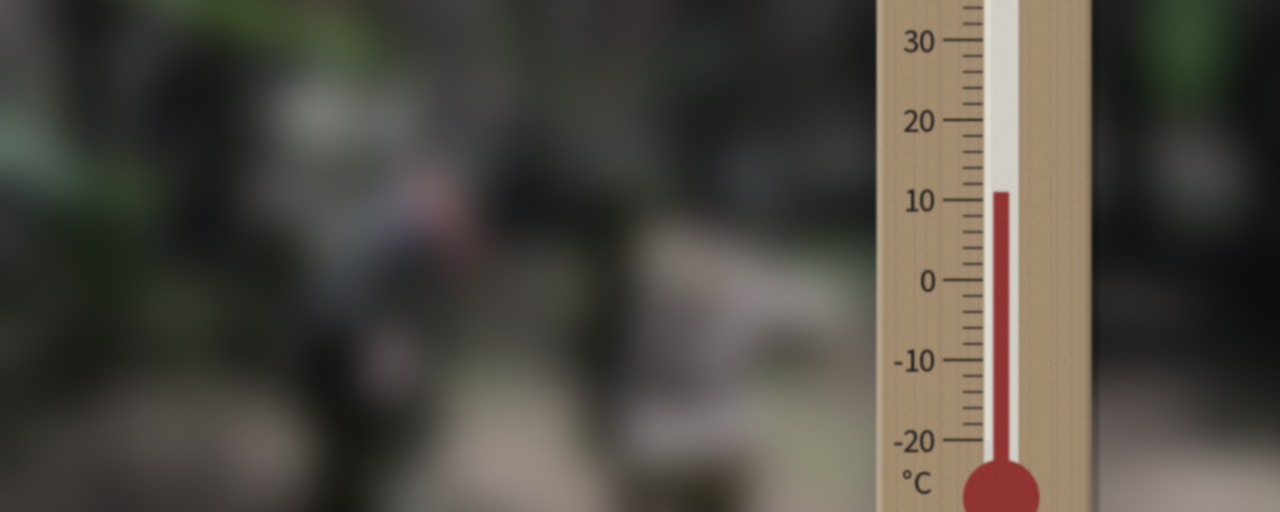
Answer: °C 11
